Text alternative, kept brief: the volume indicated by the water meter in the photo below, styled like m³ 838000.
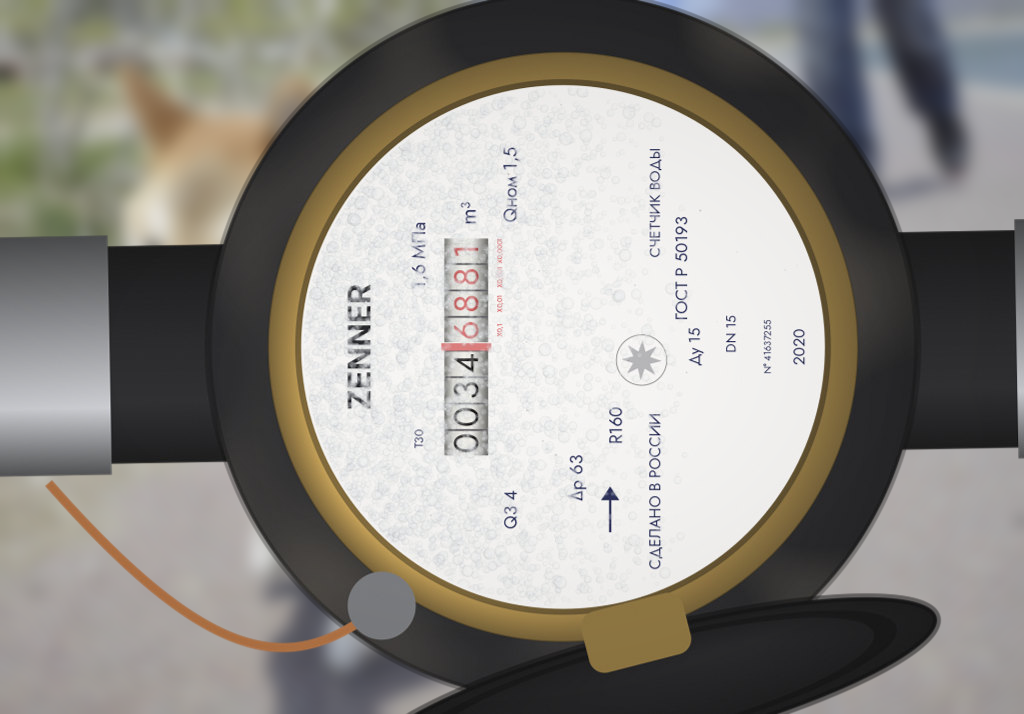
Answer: m³ 34.6881
